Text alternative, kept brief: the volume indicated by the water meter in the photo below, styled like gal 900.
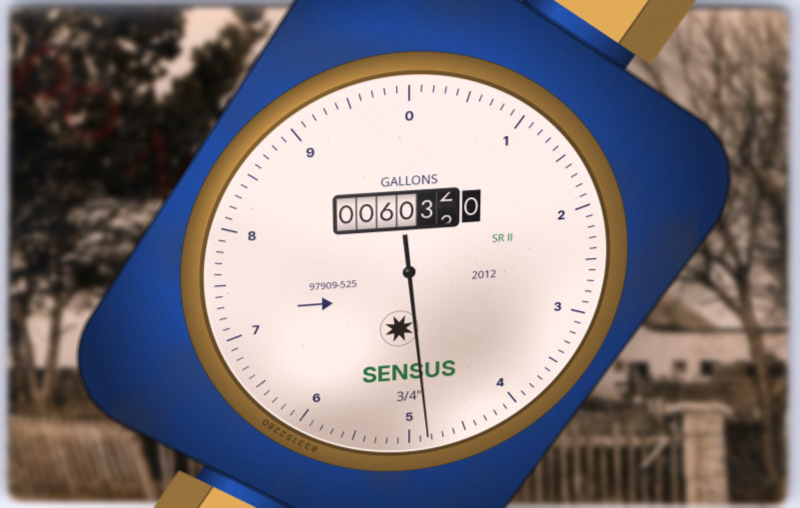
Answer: gal 60324.8
